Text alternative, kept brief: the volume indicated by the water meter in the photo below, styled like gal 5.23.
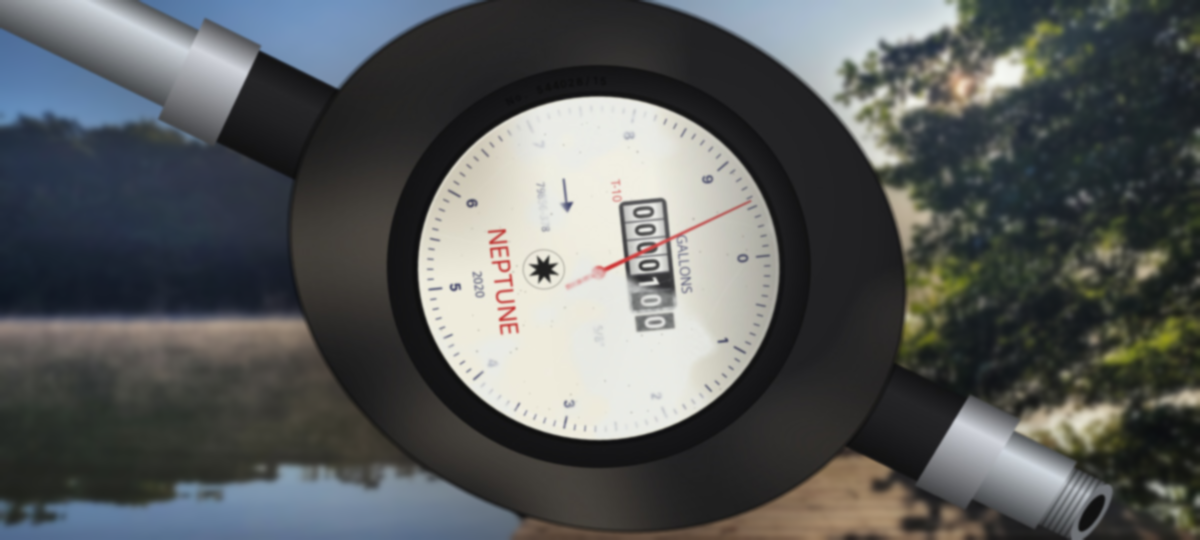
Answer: gal 99.4
